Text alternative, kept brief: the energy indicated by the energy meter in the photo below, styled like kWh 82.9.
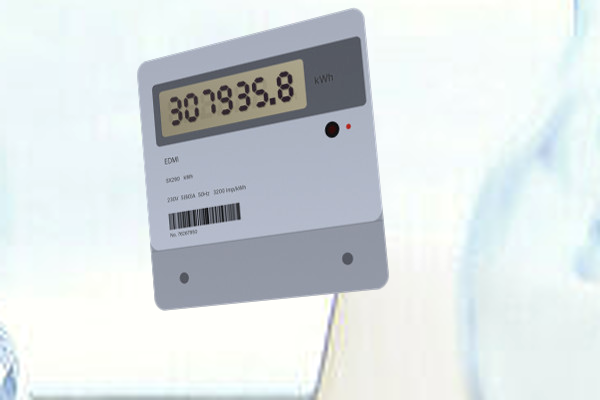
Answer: kWh 307935.8
